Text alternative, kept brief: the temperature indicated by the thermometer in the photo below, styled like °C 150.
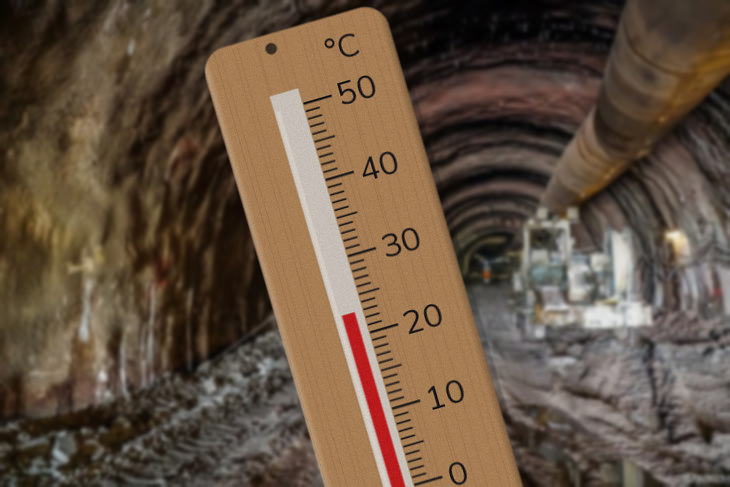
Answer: °C 23
